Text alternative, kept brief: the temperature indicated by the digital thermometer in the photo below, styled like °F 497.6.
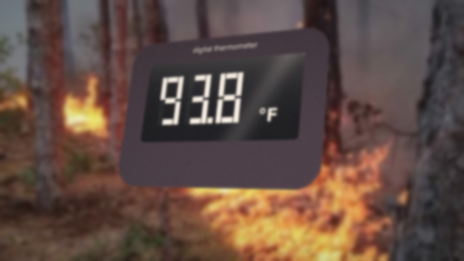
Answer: °F 93.8
